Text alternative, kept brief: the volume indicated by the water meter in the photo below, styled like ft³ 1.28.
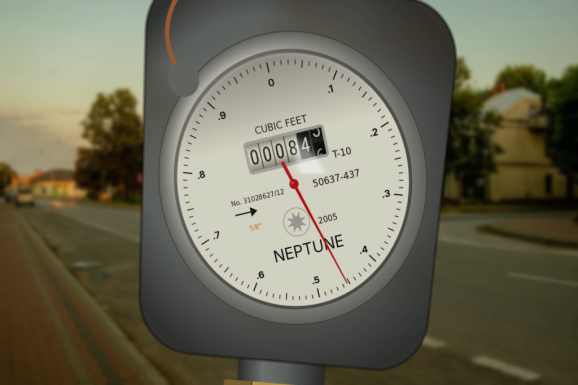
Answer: ft³ 845.45
